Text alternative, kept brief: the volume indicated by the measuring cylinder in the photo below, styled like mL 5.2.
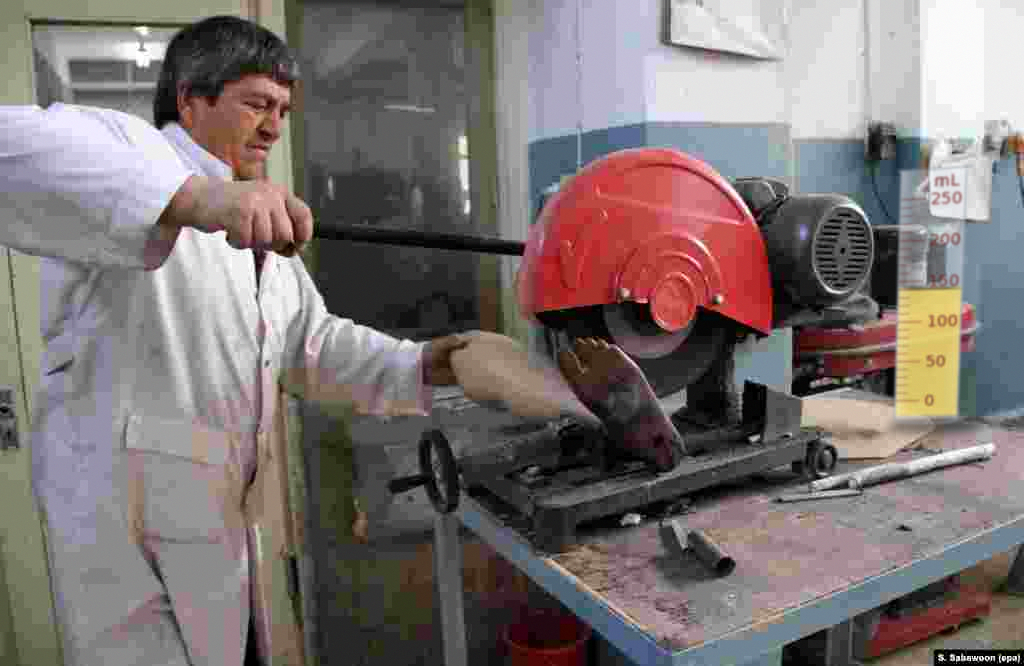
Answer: mL 140
